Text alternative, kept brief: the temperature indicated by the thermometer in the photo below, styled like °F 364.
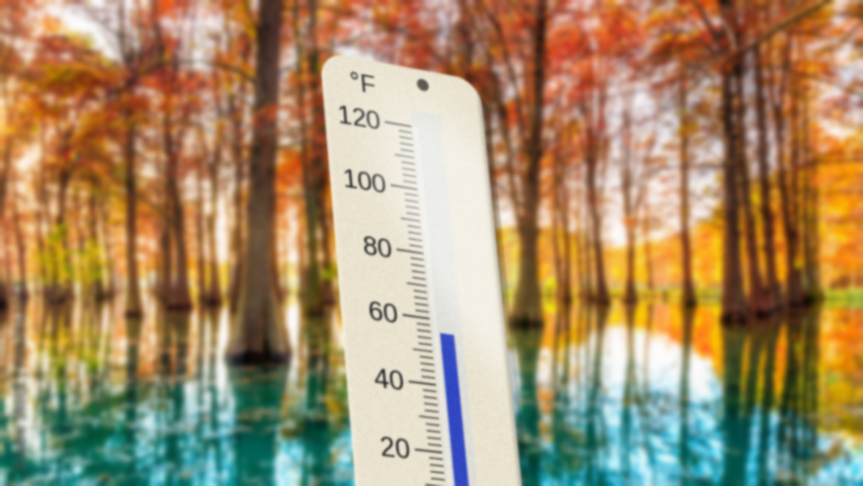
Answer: °F 56
